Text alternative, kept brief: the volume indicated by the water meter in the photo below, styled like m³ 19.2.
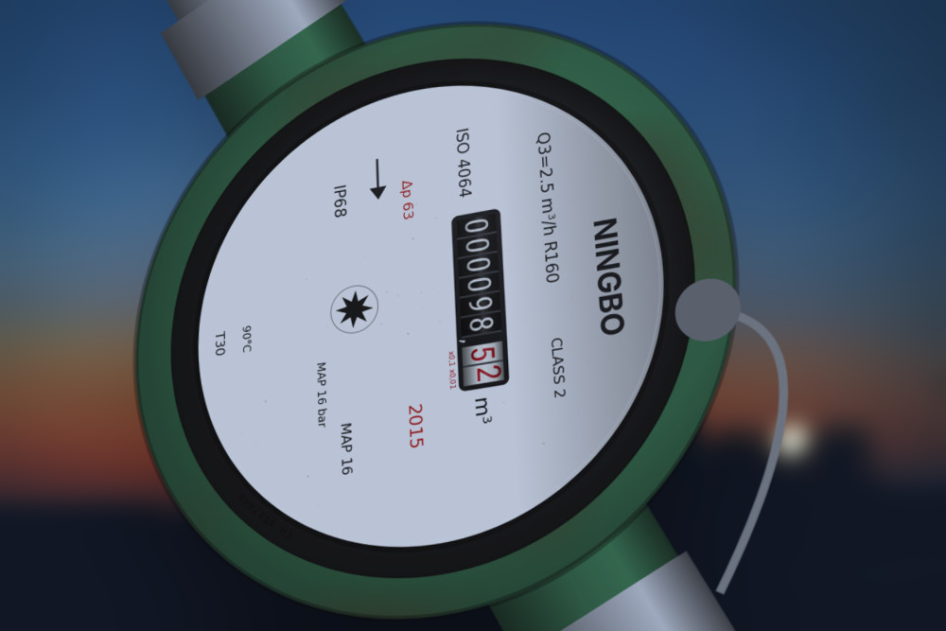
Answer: m³ 98.52
